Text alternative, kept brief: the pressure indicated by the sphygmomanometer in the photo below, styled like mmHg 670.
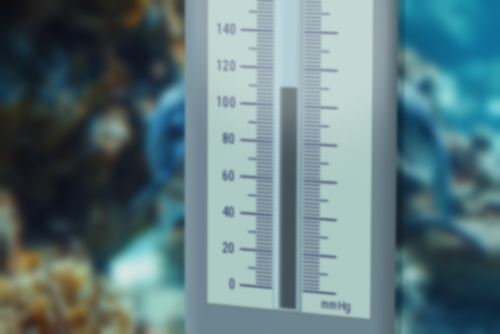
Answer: mmHg 110
